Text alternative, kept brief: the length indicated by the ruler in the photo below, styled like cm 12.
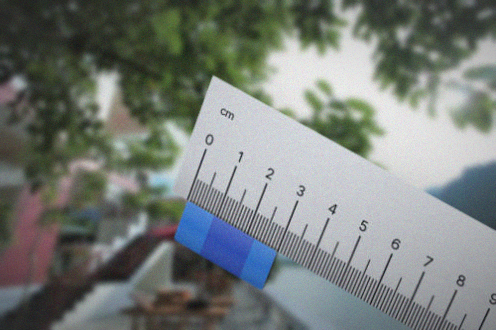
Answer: cm 3
